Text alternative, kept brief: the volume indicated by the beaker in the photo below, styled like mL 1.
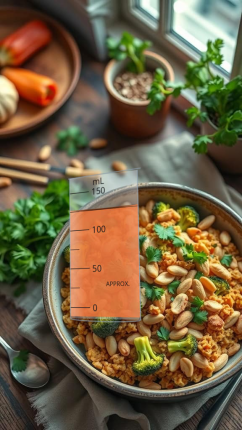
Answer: mL 125
